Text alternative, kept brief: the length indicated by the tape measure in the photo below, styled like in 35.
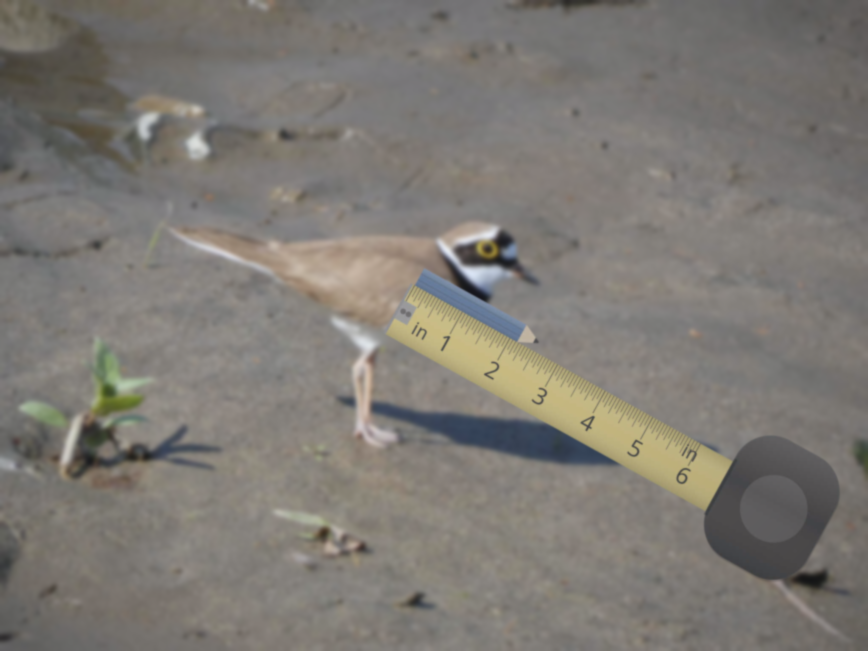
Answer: in 2.5
